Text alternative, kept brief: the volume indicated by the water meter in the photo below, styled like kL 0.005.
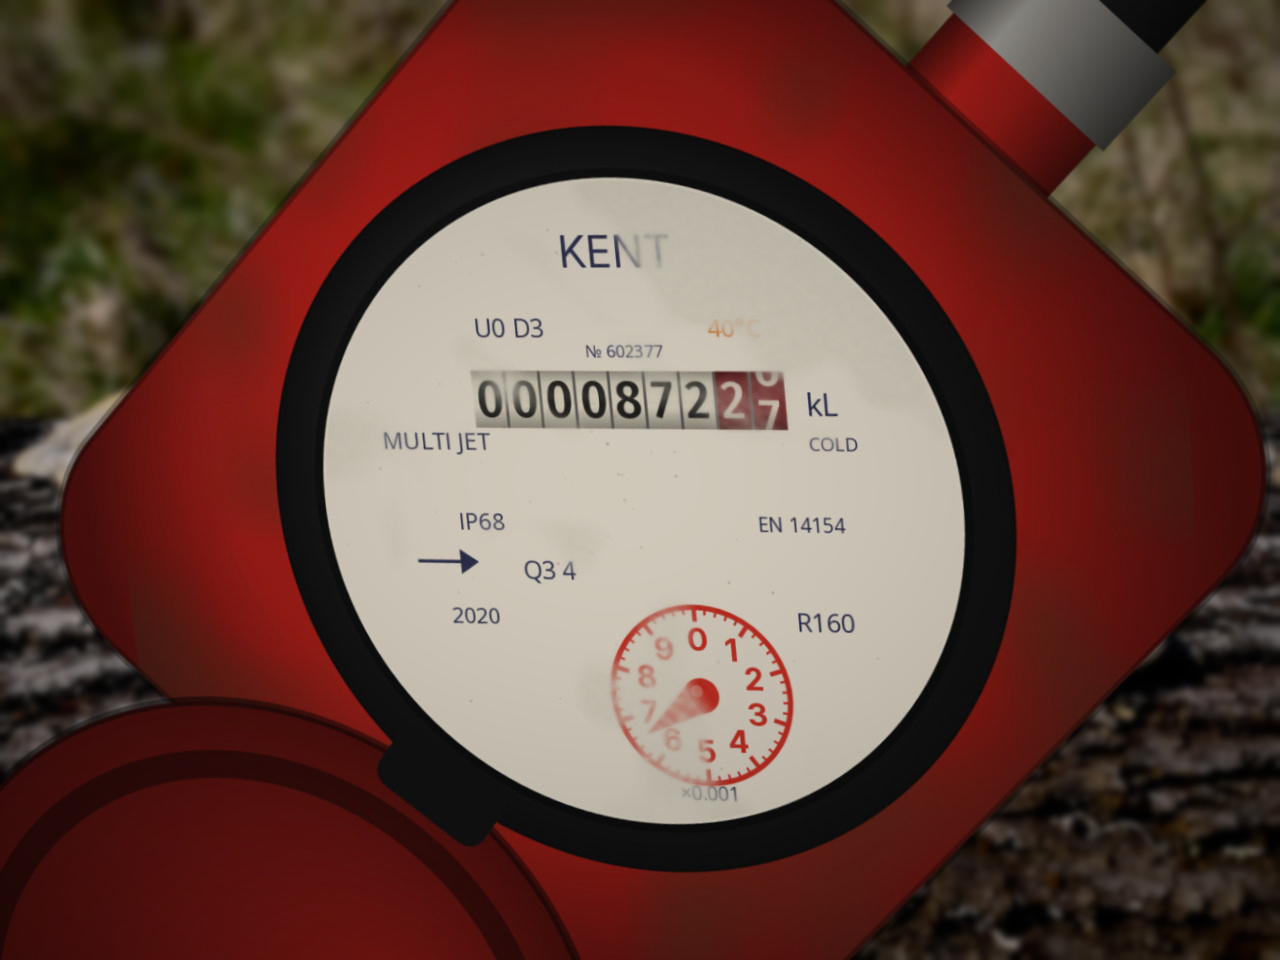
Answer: kL 872.266
